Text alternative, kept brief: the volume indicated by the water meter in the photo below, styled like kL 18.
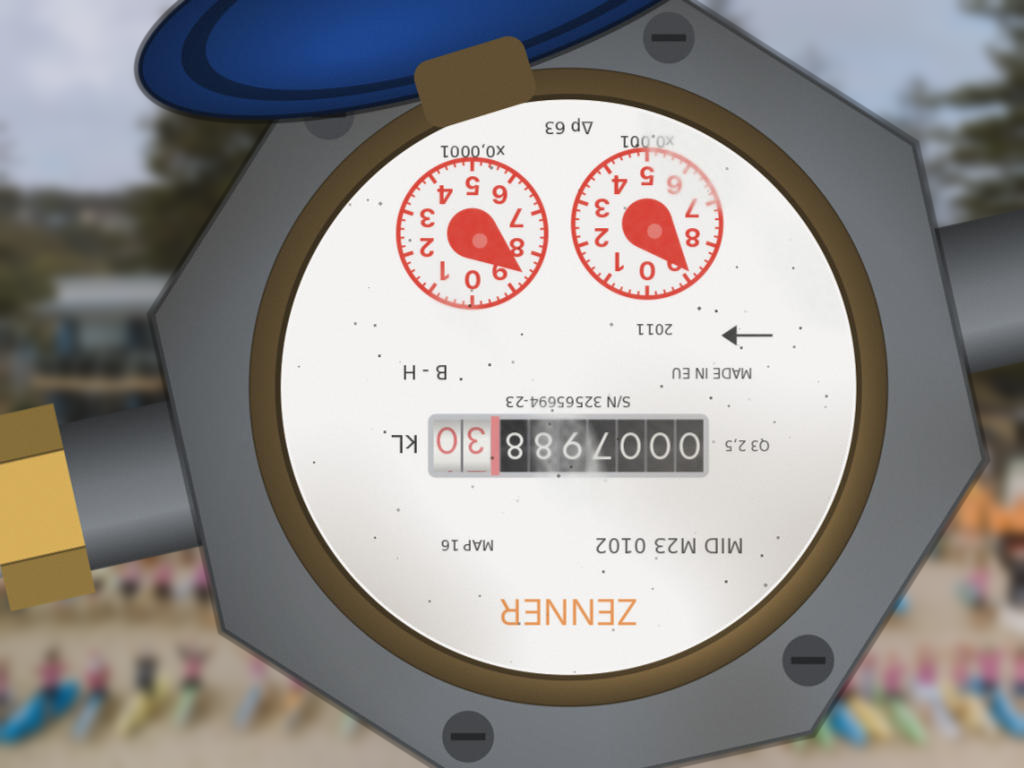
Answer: kL 7988.2988
